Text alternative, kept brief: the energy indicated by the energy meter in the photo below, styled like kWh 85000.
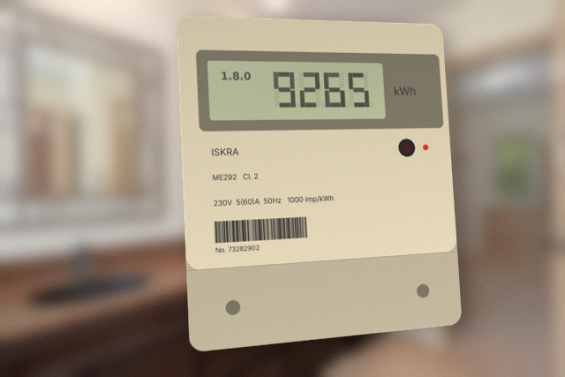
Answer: kWh 9265
